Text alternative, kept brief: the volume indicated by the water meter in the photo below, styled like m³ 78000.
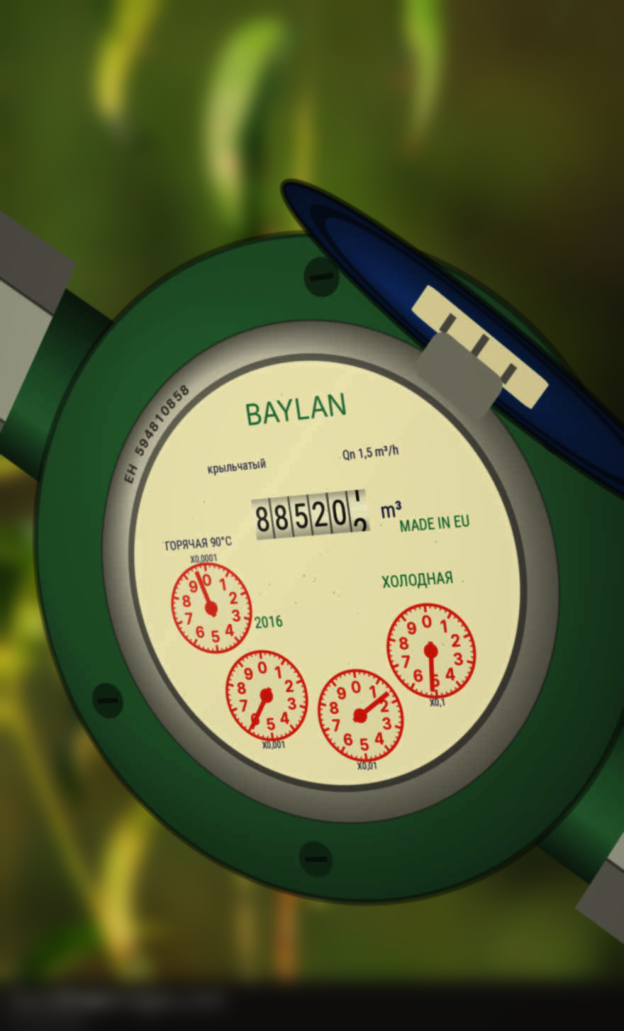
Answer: m³ 885201.5159
